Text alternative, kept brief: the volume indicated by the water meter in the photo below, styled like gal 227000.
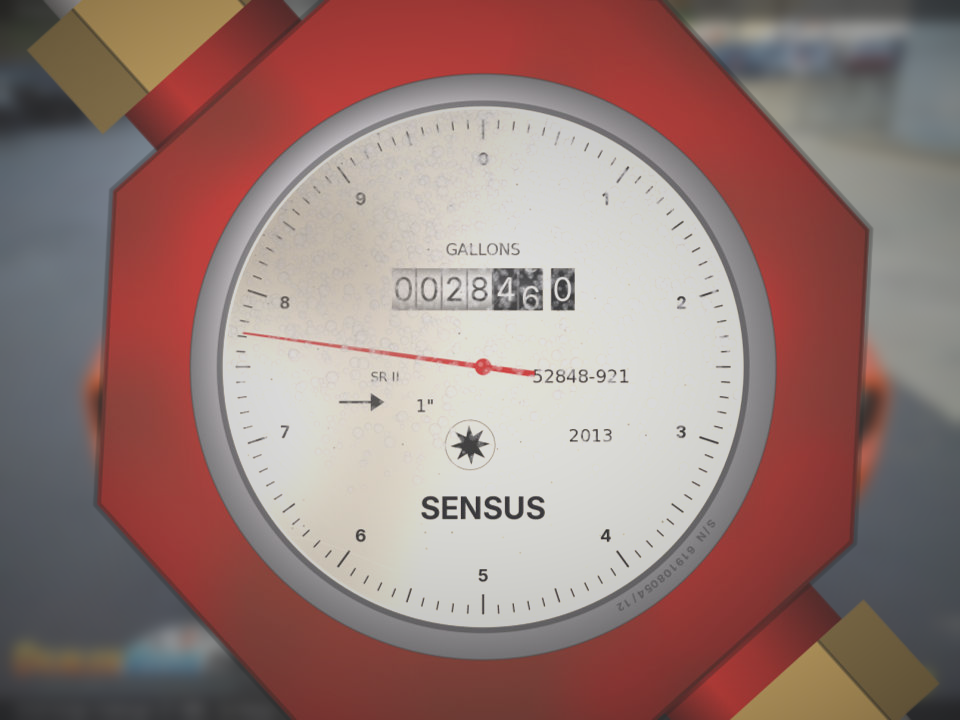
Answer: gal 28457.7
